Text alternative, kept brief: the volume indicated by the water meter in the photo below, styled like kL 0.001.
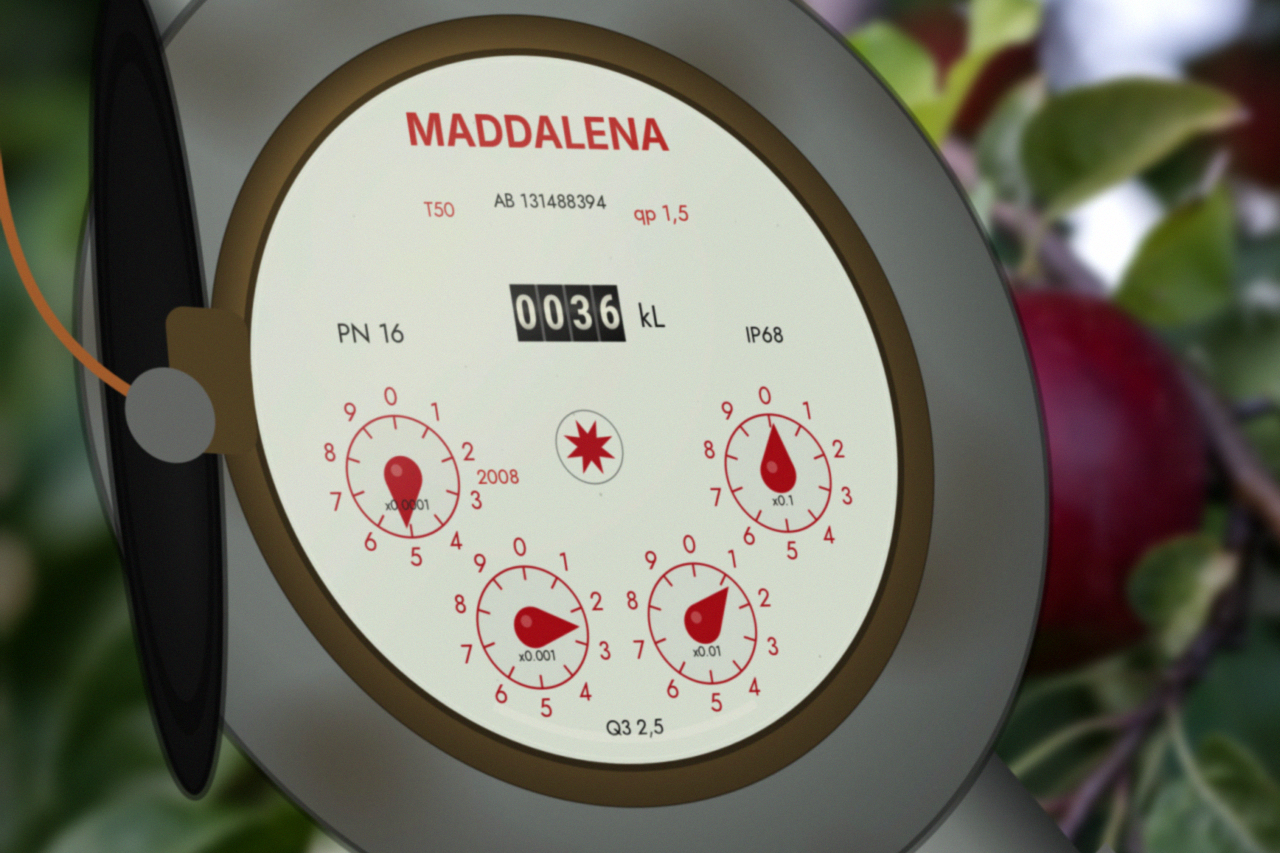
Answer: kL 36.0125
